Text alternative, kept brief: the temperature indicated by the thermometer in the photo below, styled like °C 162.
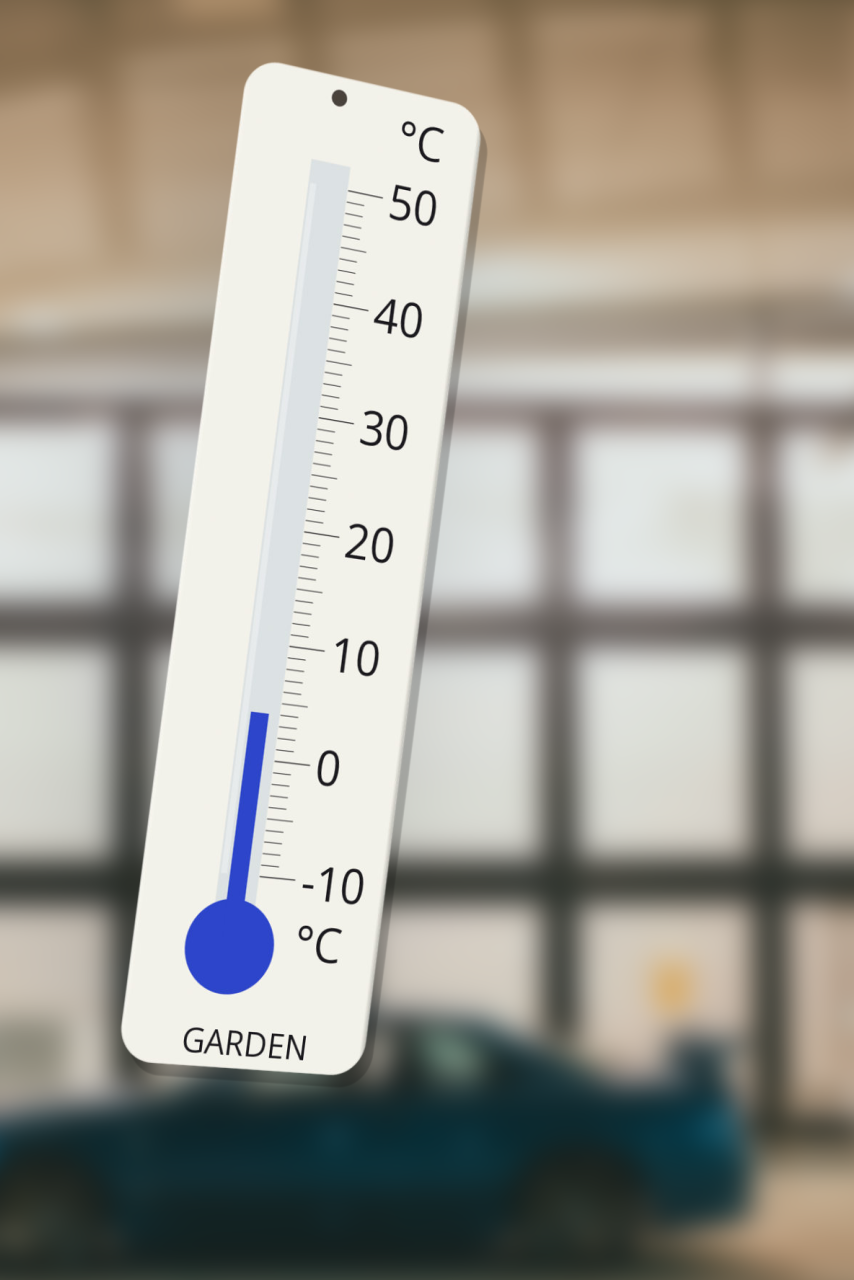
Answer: °C 4
